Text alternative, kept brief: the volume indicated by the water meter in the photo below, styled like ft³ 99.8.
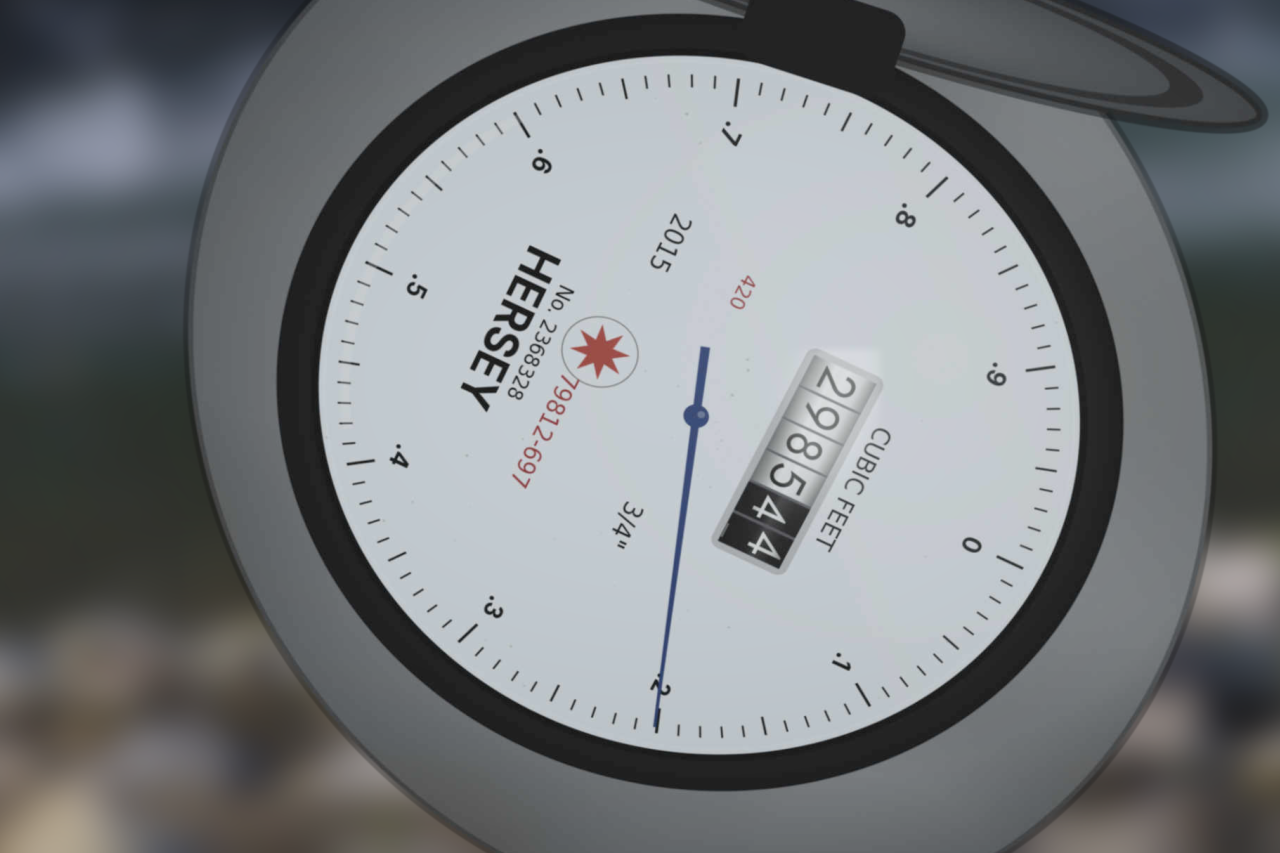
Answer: ft³ 298544.20
